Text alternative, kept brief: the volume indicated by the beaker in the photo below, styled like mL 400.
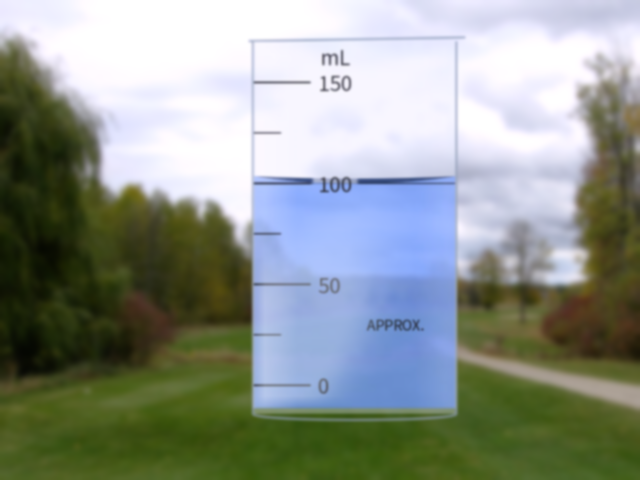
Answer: mL 100
